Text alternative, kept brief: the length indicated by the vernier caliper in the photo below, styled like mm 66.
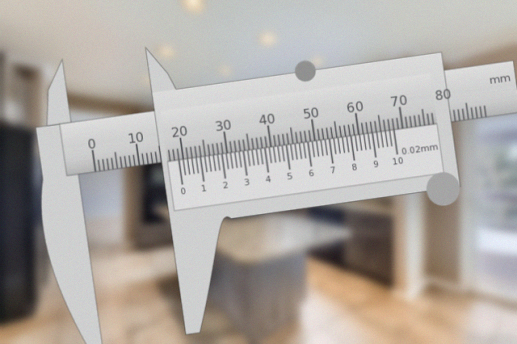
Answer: mm 19.0
